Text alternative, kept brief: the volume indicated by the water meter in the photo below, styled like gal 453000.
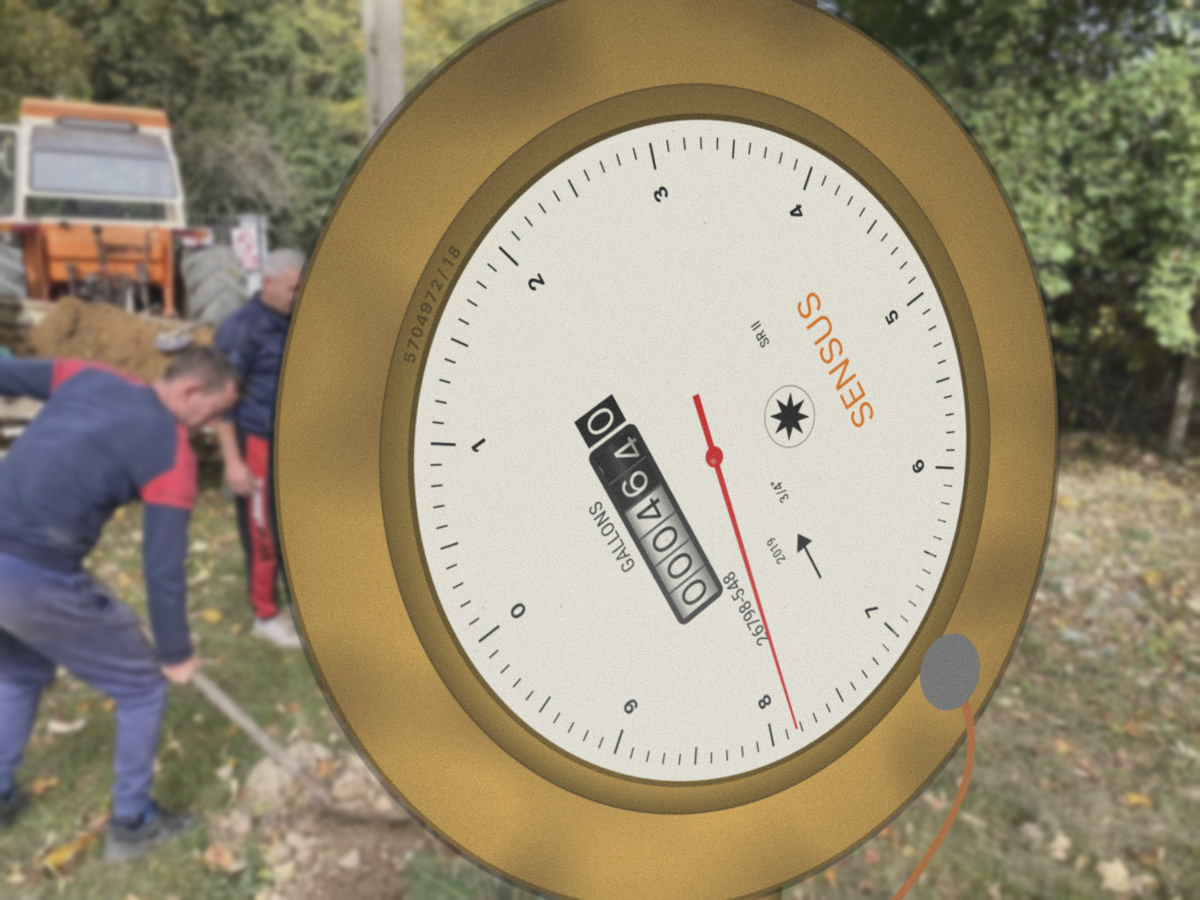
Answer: gal 4637.8
